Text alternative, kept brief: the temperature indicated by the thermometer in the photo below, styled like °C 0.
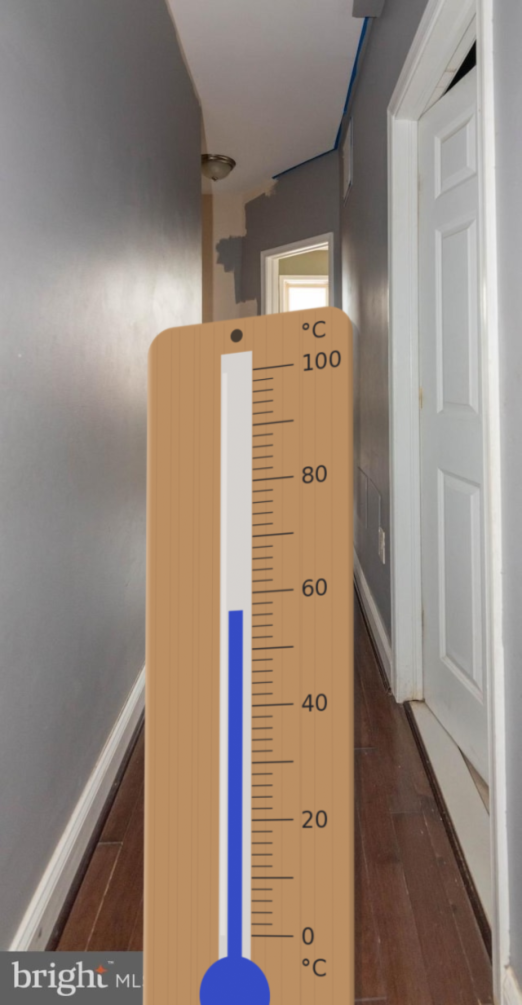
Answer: °C 57
